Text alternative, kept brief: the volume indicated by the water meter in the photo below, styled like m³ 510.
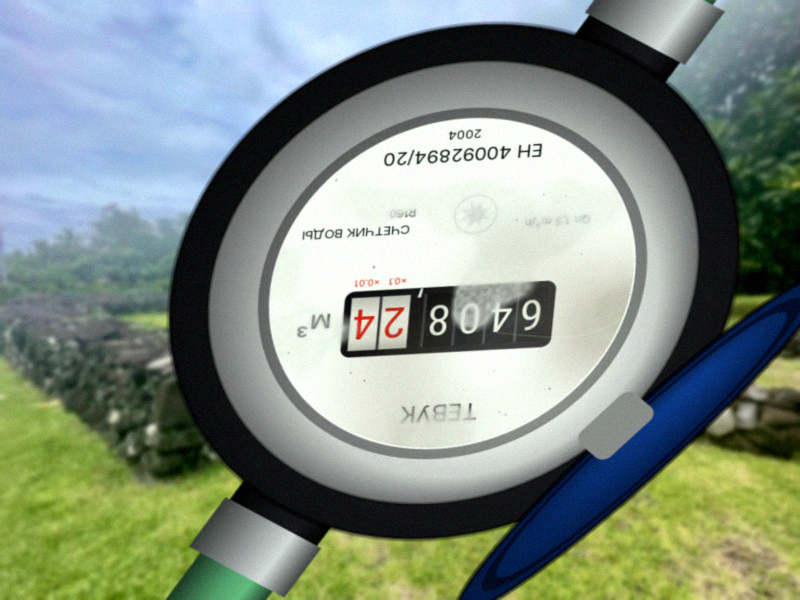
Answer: m³ 6408.24
